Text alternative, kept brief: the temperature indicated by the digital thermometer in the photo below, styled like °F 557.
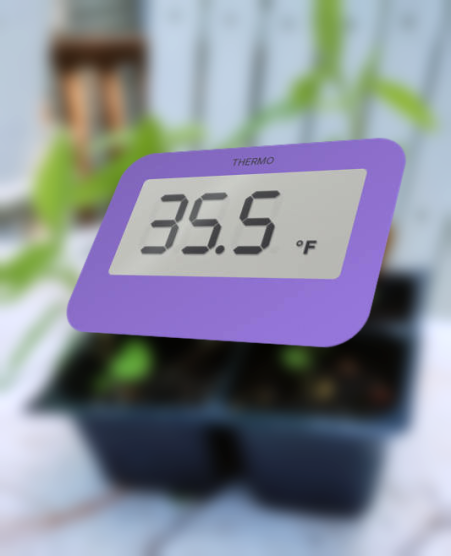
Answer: °F 35.5
